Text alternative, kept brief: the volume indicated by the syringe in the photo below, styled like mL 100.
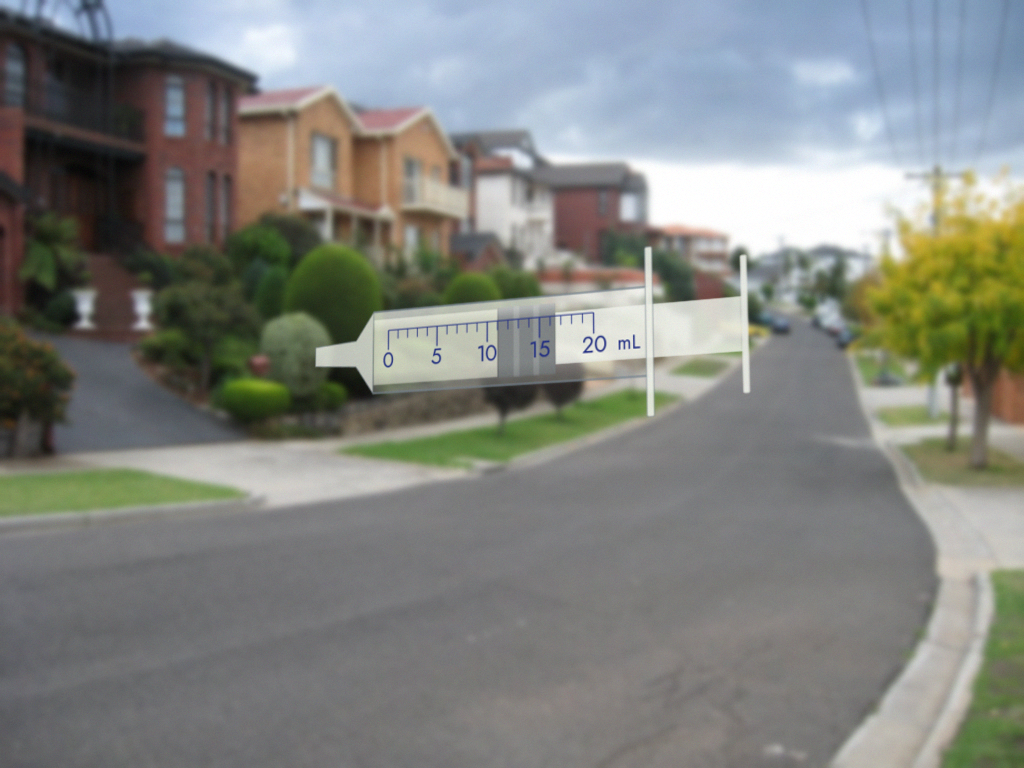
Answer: mL 11
